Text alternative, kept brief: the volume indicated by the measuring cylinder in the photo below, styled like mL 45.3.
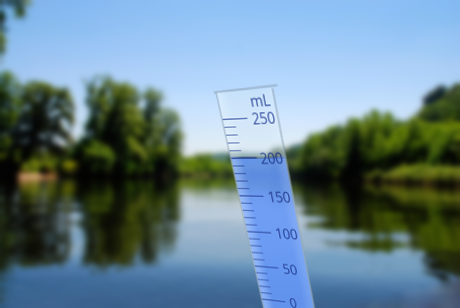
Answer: mL 200
